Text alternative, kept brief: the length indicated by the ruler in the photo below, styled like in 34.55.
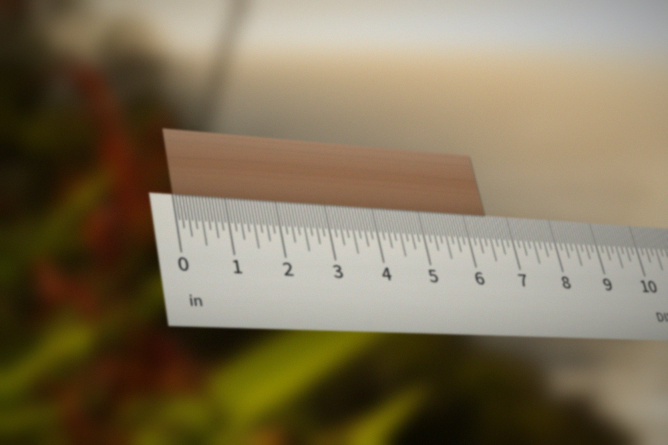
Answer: in 6.5
